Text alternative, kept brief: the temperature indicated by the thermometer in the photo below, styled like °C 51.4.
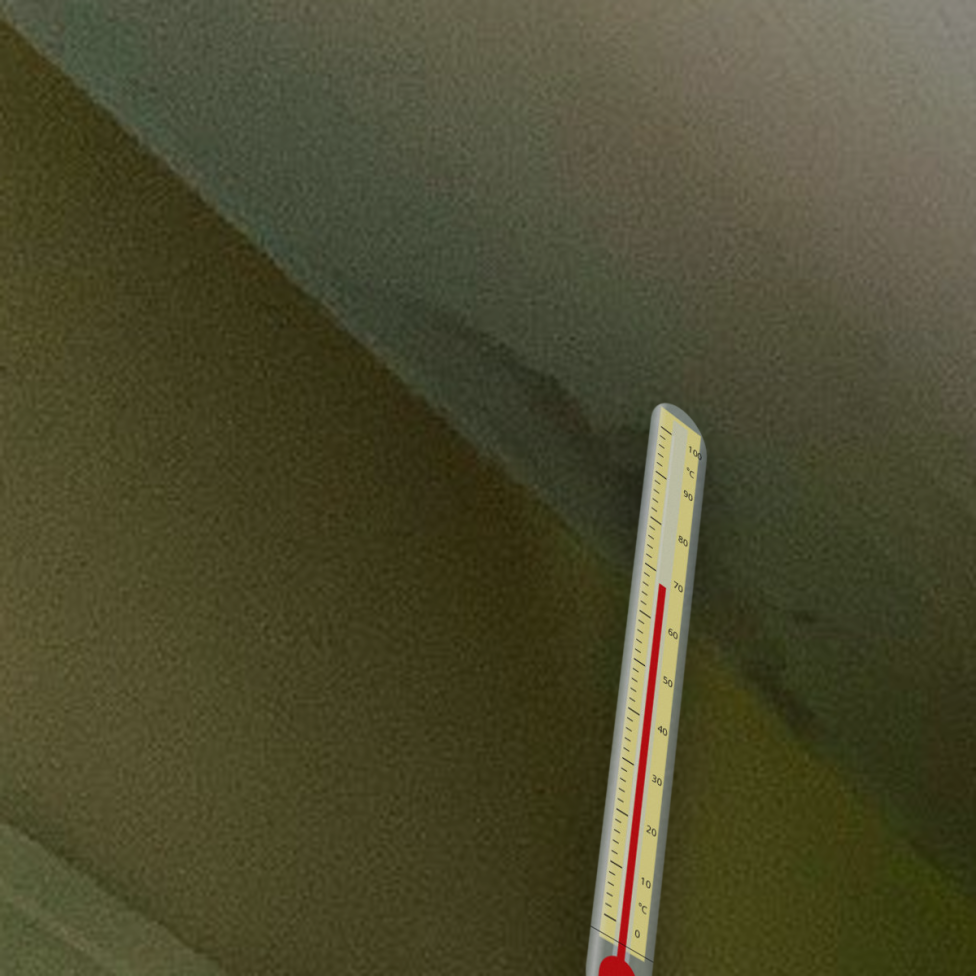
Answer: °C 68
